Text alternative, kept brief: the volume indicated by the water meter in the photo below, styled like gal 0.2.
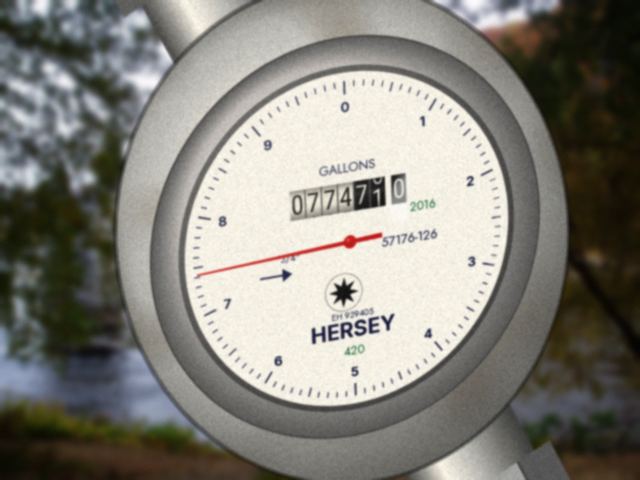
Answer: gal 774707.4
